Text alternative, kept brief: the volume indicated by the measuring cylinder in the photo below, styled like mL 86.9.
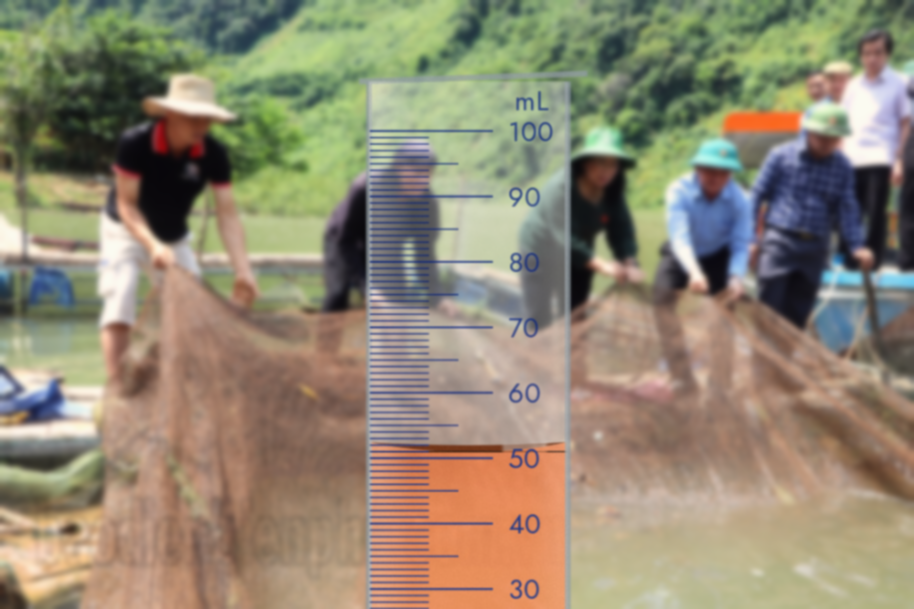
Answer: mL 51
